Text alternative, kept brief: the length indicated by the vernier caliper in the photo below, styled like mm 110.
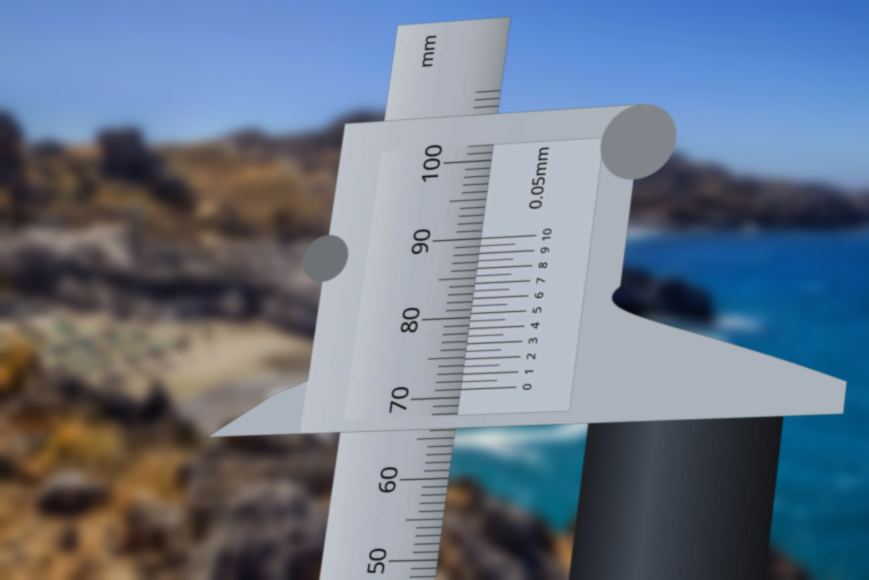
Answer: mm 71.0
